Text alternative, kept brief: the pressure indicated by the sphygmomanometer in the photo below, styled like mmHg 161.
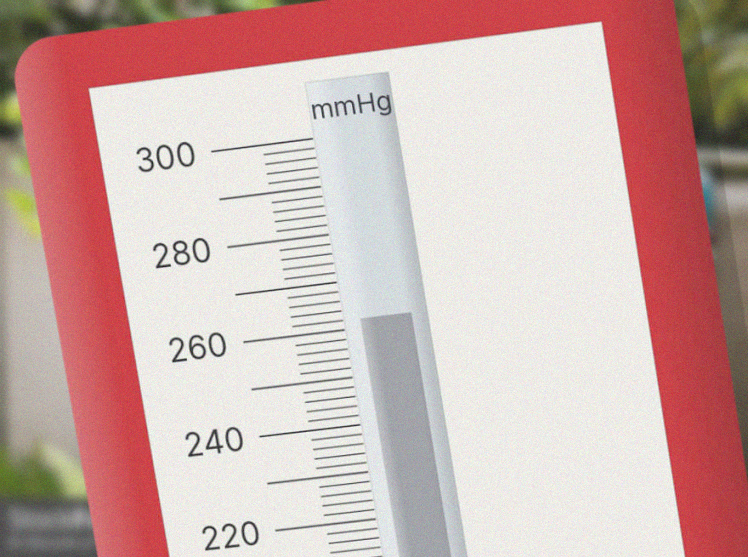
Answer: mmHg 262
